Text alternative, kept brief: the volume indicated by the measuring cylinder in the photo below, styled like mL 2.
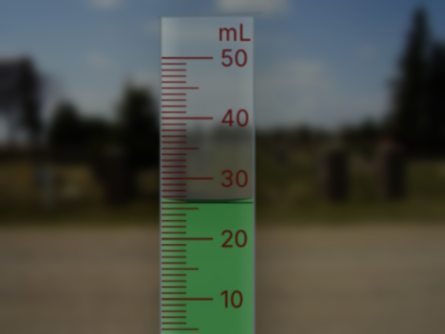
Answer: mL 26
